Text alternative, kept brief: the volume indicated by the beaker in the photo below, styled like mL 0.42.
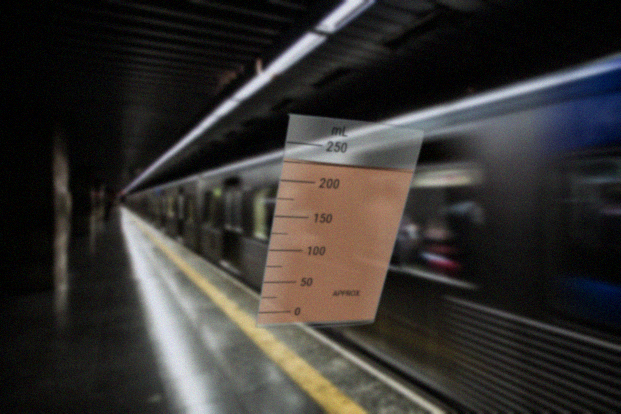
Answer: mL 225
